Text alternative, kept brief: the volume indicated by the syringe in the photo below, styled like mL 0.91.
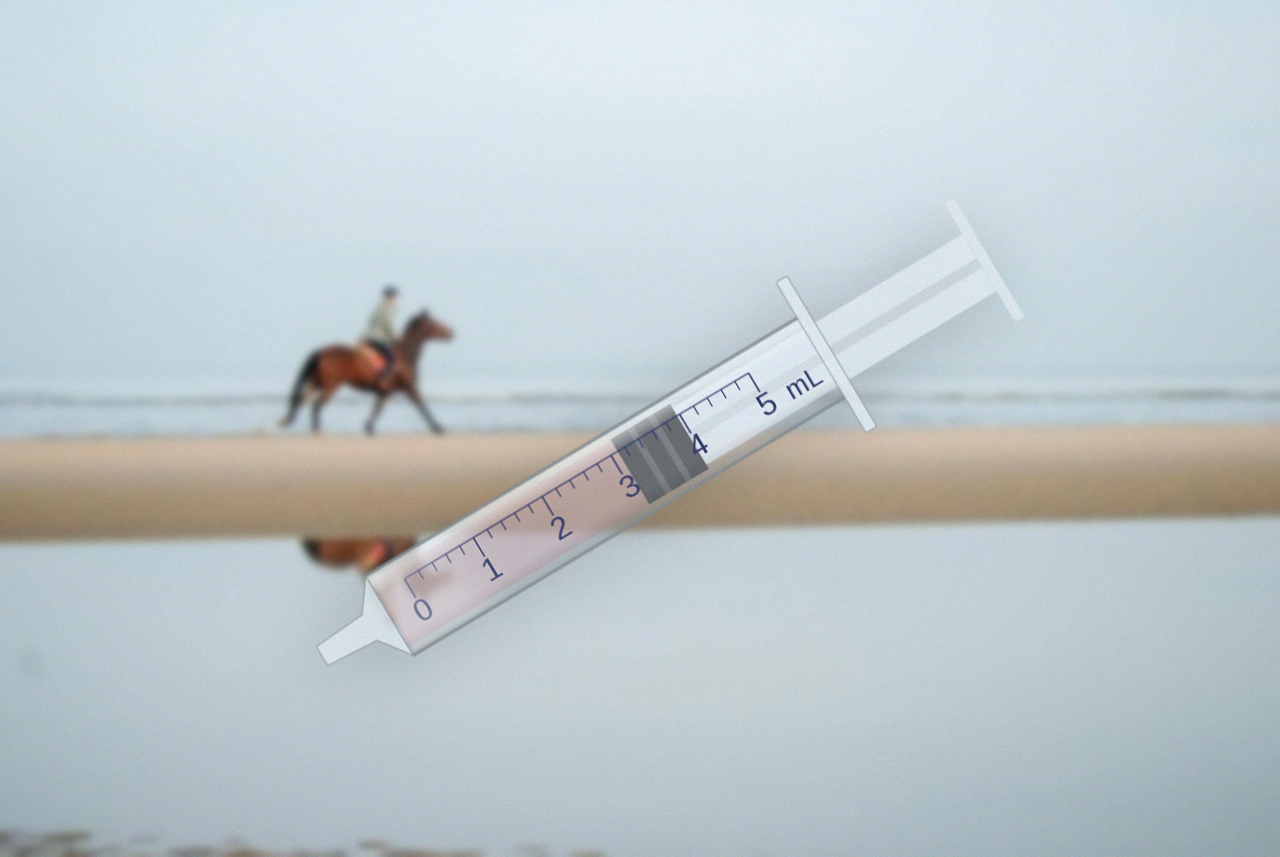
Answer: mL 3.1
